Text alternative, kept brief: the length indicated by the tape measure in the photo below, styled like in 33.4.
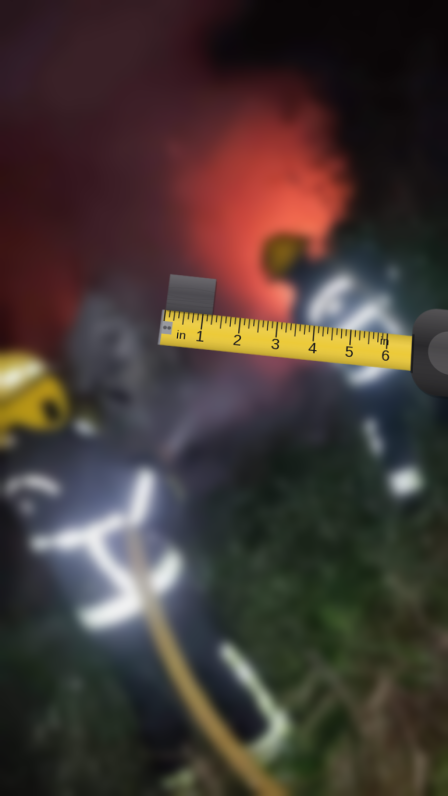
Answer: in 1.25
